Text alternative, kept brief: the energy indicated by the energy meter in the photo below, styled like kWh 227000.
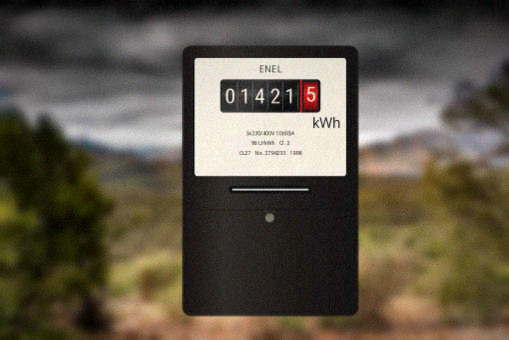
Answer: kWh 1421.5
